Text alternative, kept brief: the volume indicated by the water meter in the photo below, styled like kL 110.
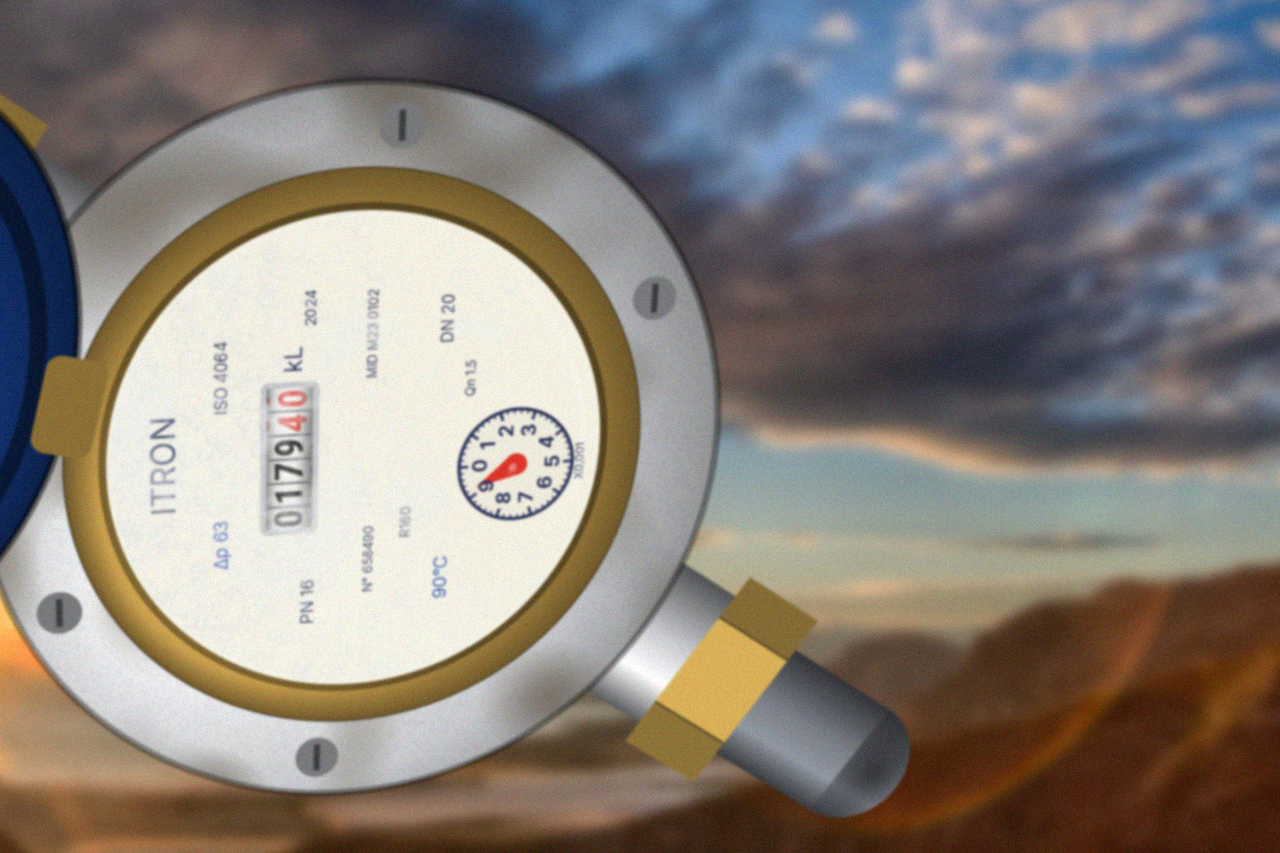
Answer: kL 179.399
